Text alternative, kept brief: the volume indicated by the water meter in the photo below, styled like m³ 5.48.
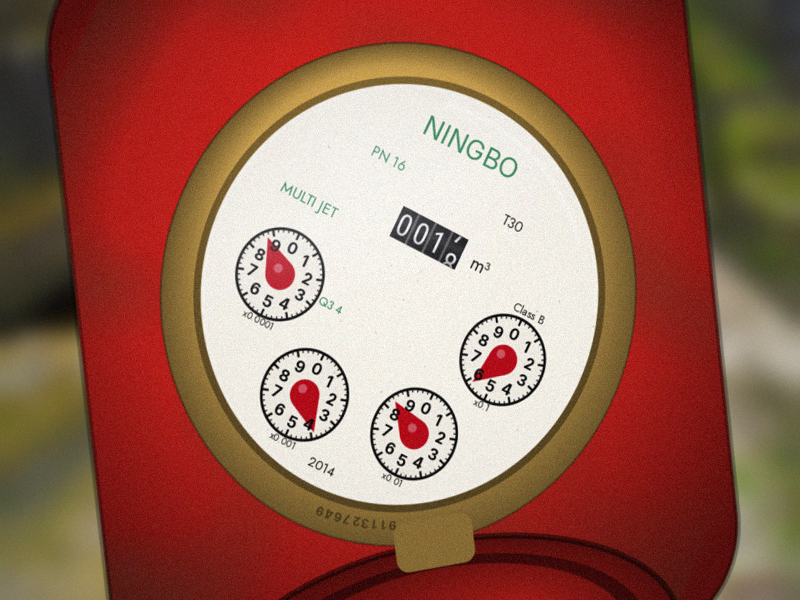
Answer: m³ 17.5838
